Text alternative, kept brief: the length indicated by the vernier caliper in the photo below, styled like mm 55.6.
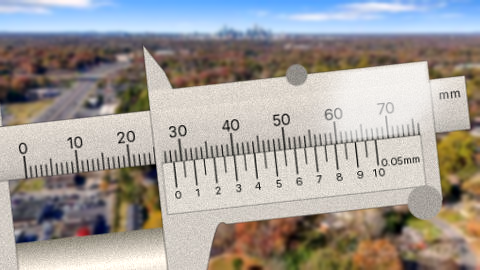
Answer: mm 28.5
